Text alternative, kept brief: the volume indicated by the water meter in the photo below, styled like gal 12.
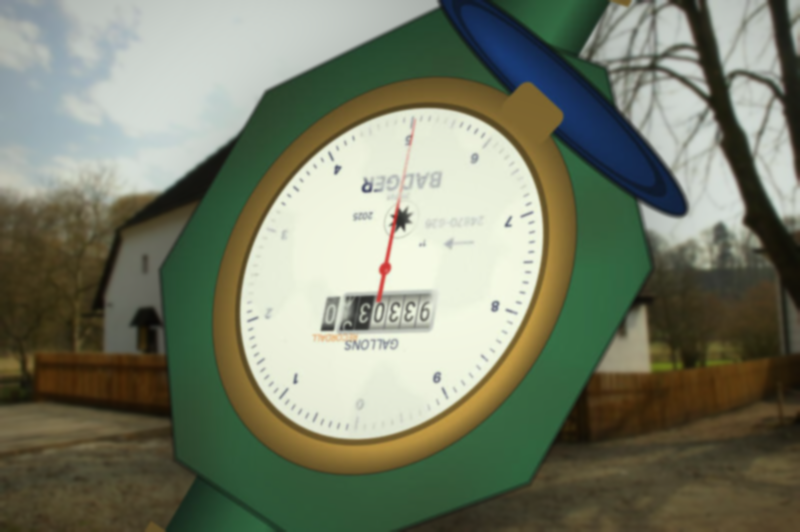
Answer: gal 9330335.0
